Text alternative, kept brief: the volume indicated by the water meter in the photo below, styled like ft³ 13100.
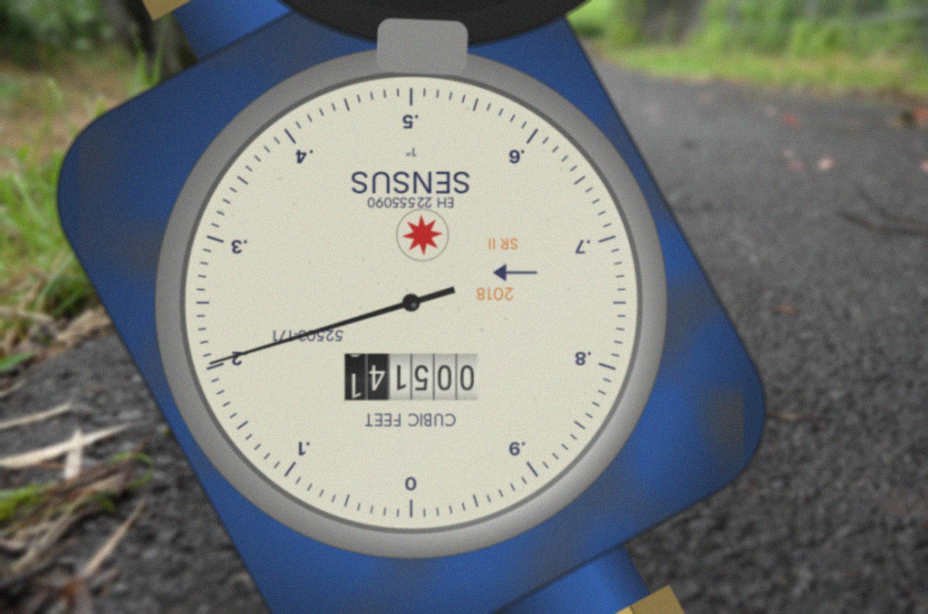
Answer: ft³ 5141.20
